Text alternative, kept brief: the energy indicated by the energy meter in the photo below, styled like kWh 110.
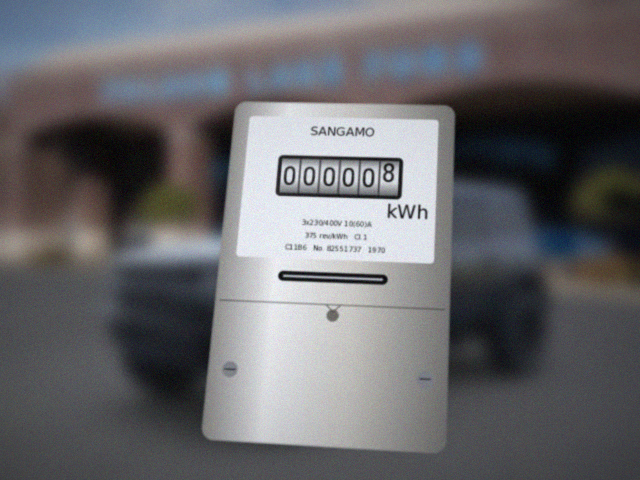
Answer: kWh 8
